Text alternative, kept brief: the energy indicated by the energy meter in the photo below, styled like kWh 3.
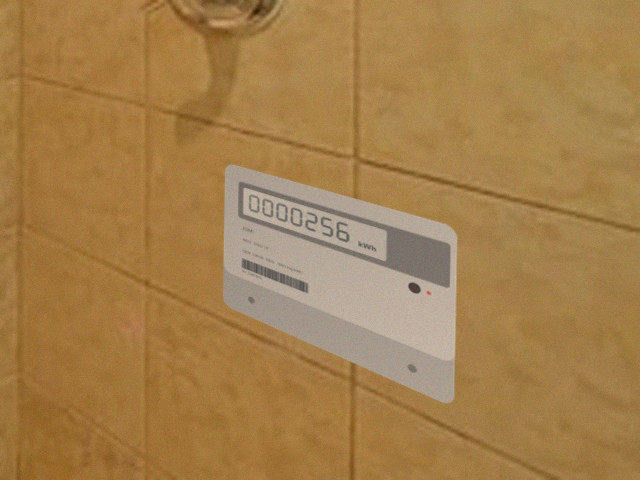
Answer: kWh 256
